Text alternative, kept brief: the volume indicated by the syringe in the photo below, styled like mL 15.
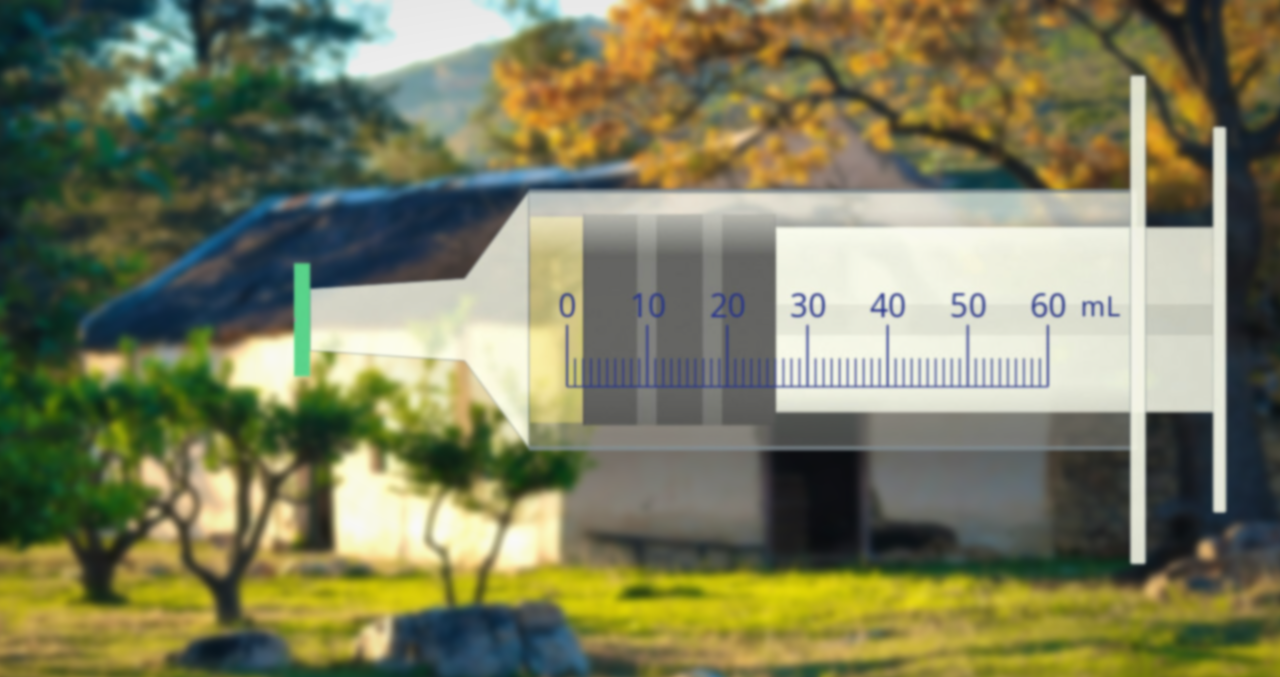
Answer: mL 2
